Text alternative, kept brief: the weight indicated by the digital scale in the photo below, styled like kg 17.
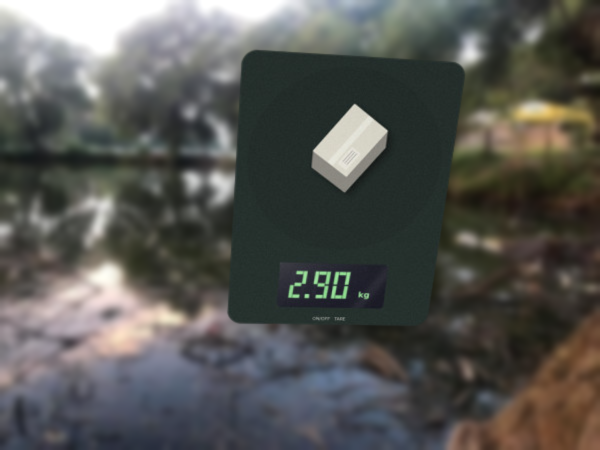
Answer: kg 2.90
